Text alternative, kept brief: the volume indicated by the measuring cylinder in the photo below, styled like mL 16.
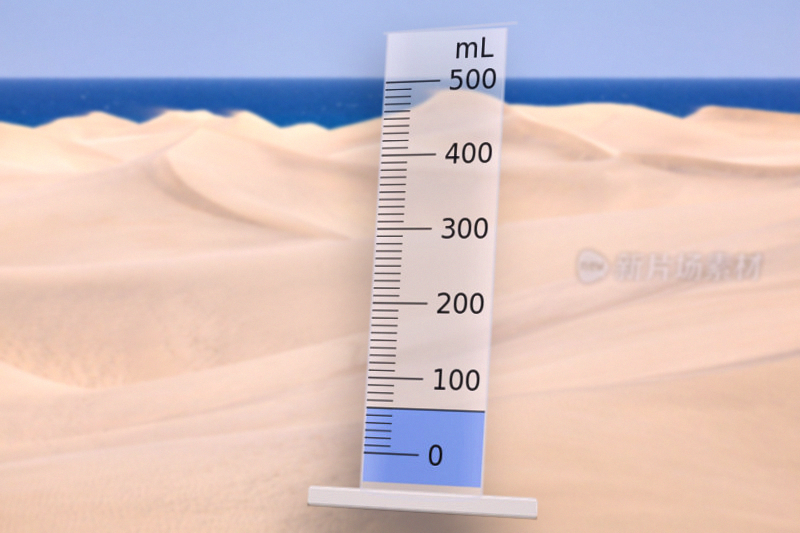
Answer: mL 60
